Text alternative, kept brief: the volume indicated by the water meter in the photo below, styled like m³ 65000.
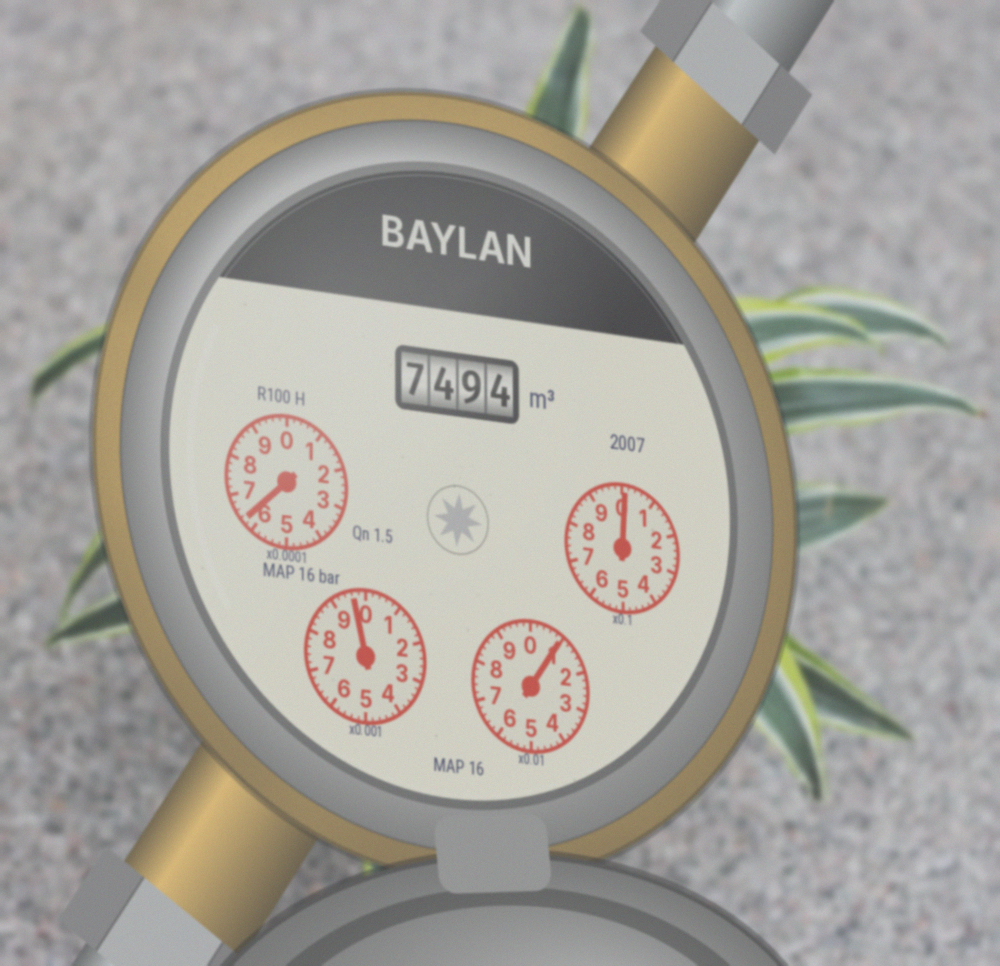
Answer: m³ 7494.0096
